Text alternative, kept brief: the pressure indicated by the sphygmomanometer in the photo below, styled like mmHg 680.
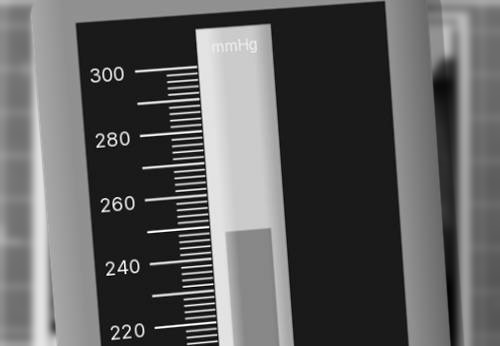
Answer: mmHg 248
